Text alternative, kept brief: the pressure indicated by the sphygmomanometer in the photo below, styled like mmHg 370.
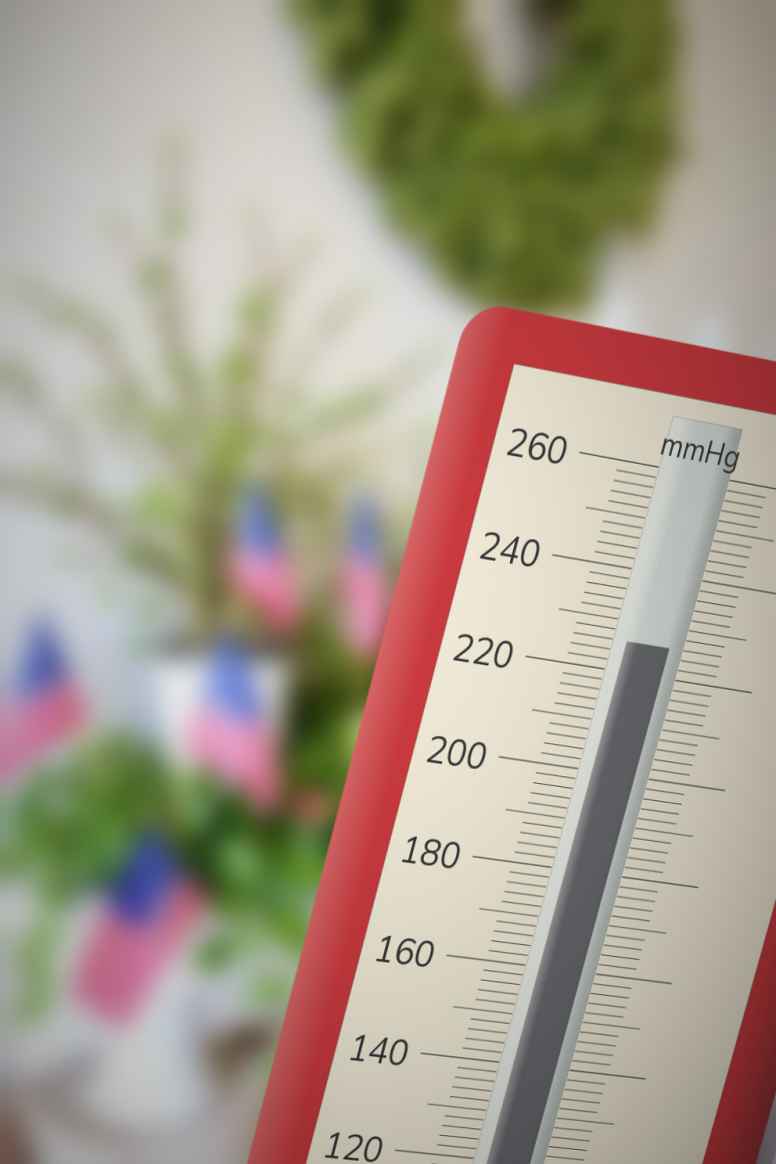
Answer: mmHg 226
